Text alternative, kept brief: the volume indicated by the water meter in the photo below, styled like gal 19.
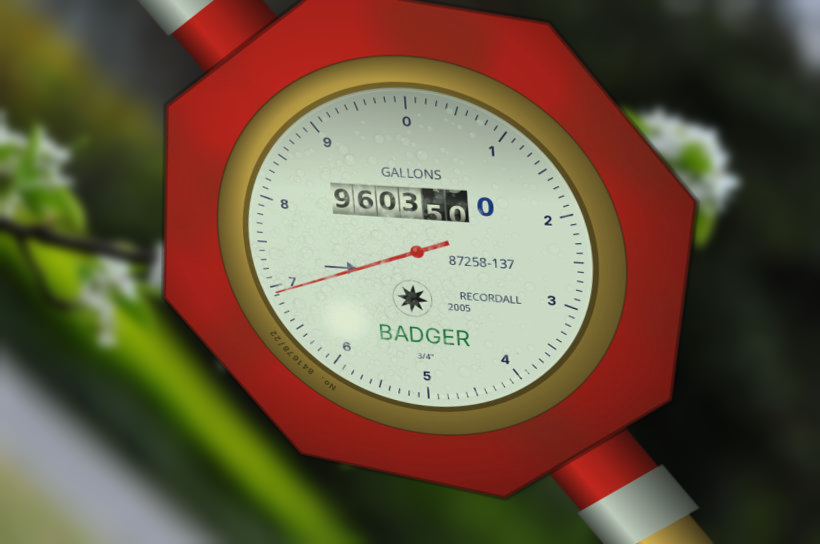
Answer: gal 9603496.9
